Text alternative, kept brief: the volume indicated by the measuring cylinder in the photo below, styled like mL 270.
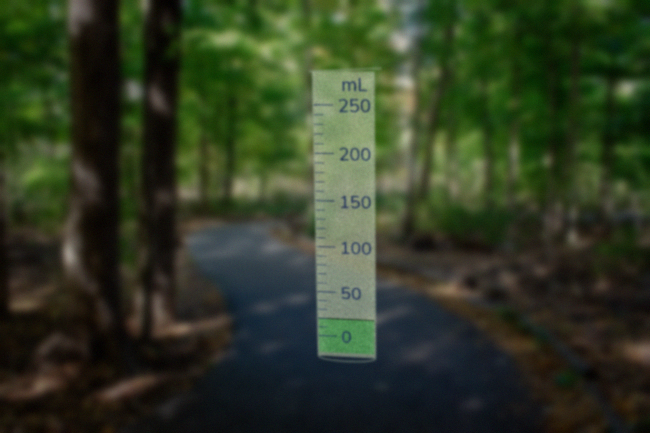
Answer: mL 20
